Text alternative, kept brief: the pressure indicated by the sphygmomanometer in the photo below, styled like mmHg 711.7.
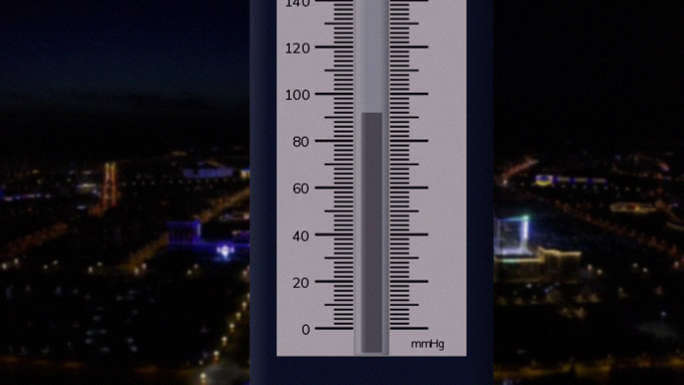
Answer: mmHg 92
